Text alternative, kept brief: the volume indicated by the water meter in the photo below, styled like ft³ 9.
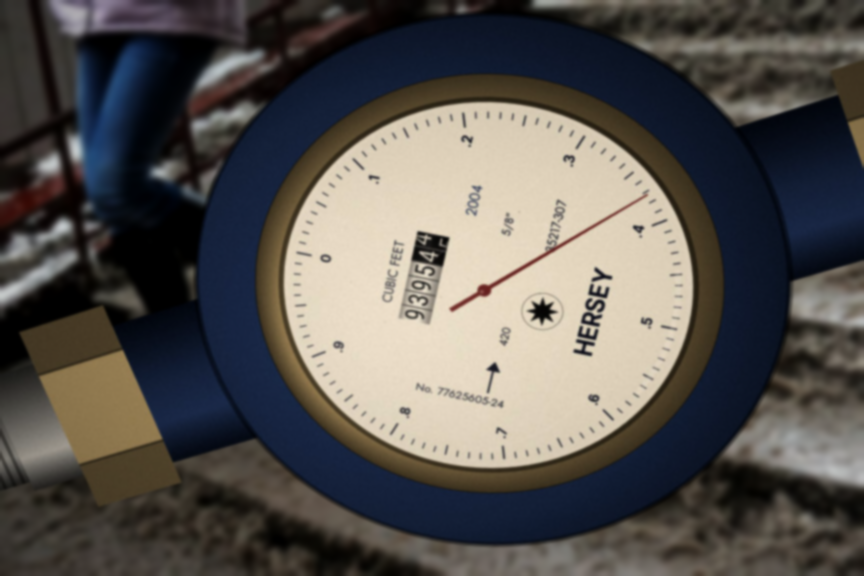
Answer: ft³ 939544.37
